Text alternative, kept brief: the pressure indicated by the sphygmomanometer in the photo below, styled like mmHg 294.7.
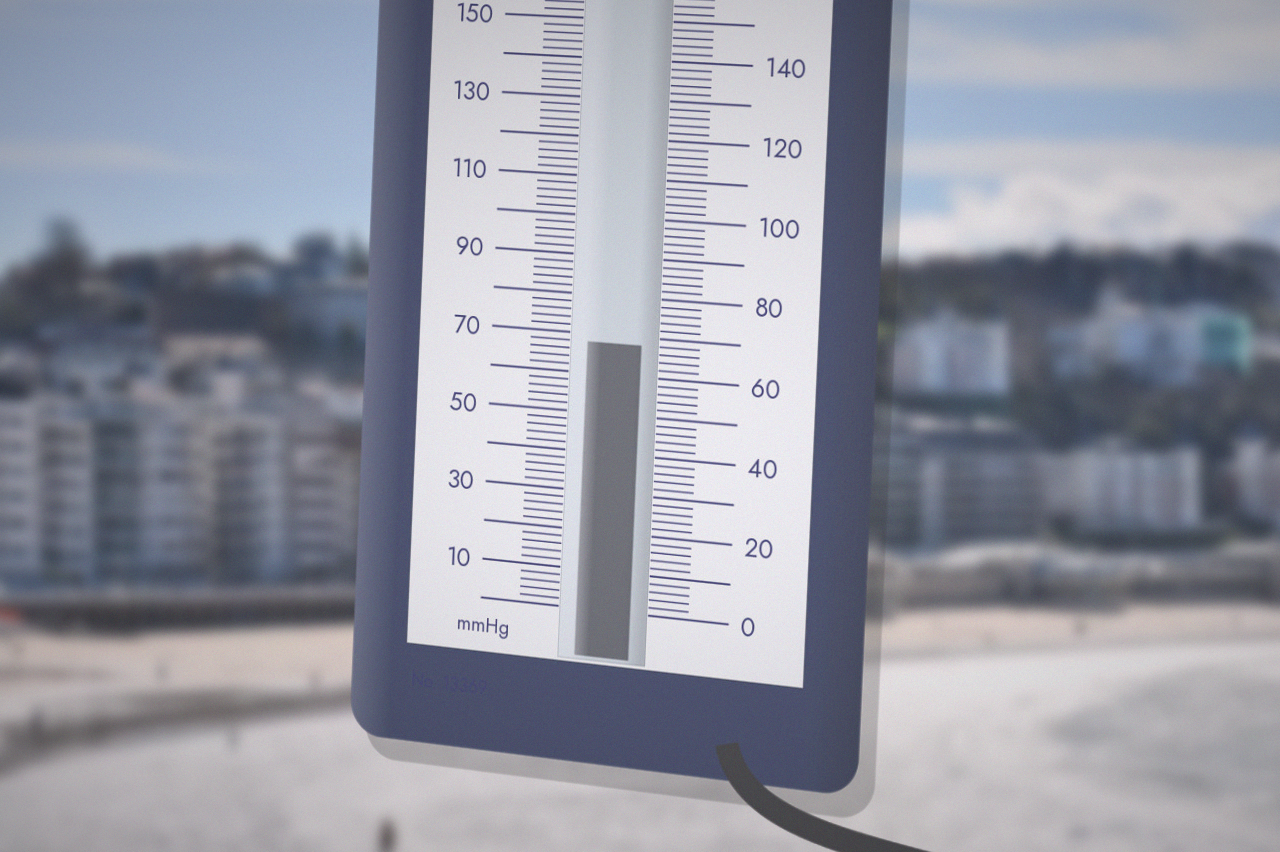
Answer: mmHg 68
